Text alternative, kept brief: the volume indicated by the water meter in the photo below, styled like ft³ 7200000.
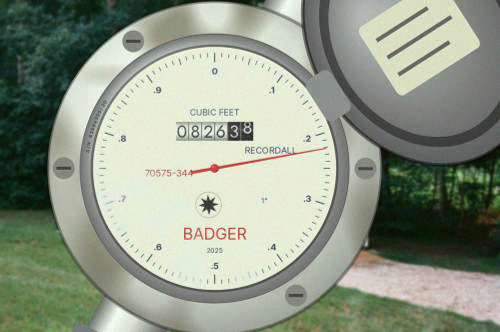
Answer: ft³ 82638.22
